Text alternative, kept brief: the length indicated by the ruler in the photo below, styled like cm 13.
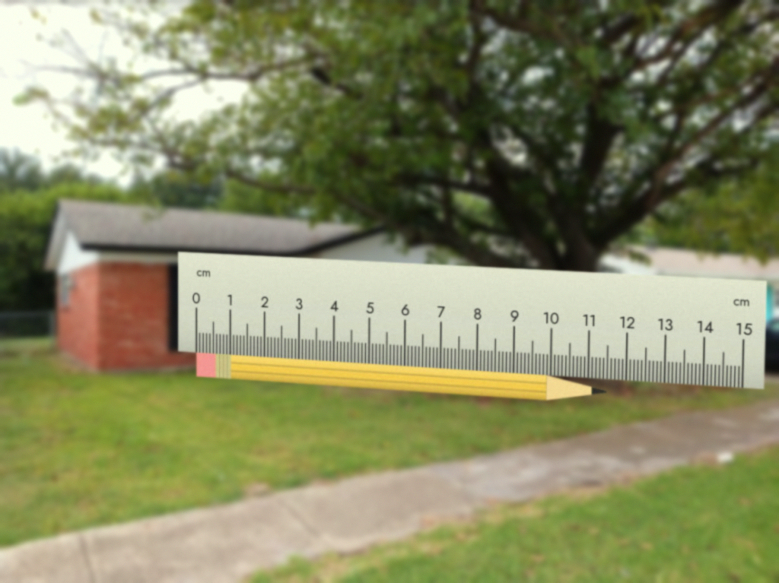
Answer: cm 11.5
